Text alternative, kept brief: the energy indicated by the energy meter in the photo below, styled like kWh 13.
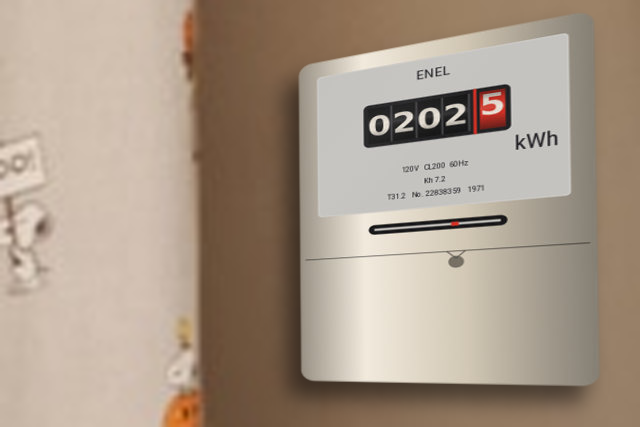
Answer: kWh 202.5
